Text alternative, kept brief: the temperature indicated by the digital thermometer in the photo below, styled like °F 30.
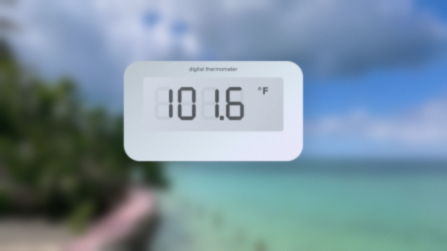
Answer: °F 101.6
